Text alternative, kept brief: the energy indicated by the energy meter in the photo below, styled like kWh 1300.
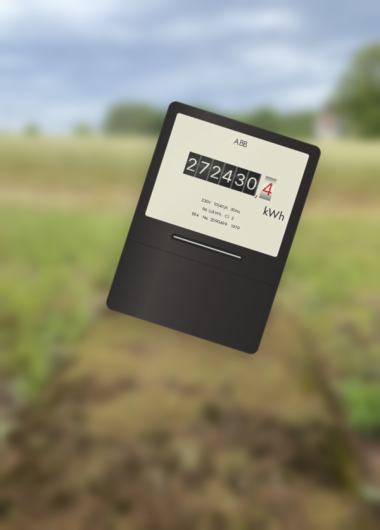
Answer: kWh 272430.4
